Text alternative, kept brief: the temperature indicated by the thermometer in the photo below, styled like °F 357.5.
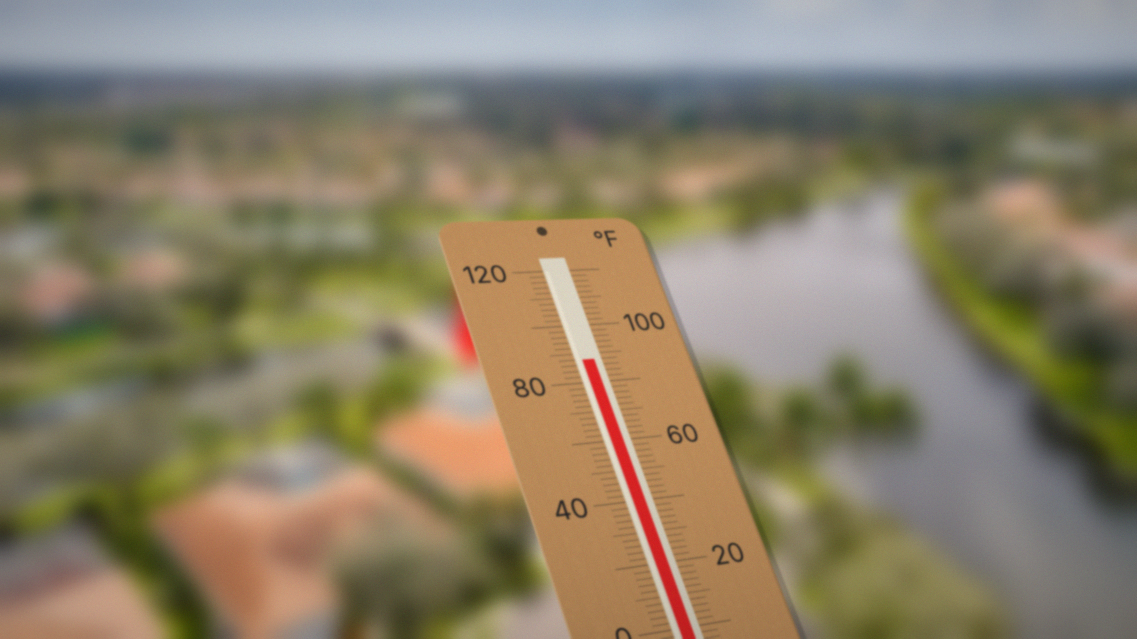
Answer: °F 88
